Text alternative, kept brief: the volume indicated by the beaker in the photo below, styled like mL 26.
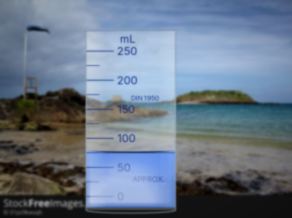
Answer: mL 75
